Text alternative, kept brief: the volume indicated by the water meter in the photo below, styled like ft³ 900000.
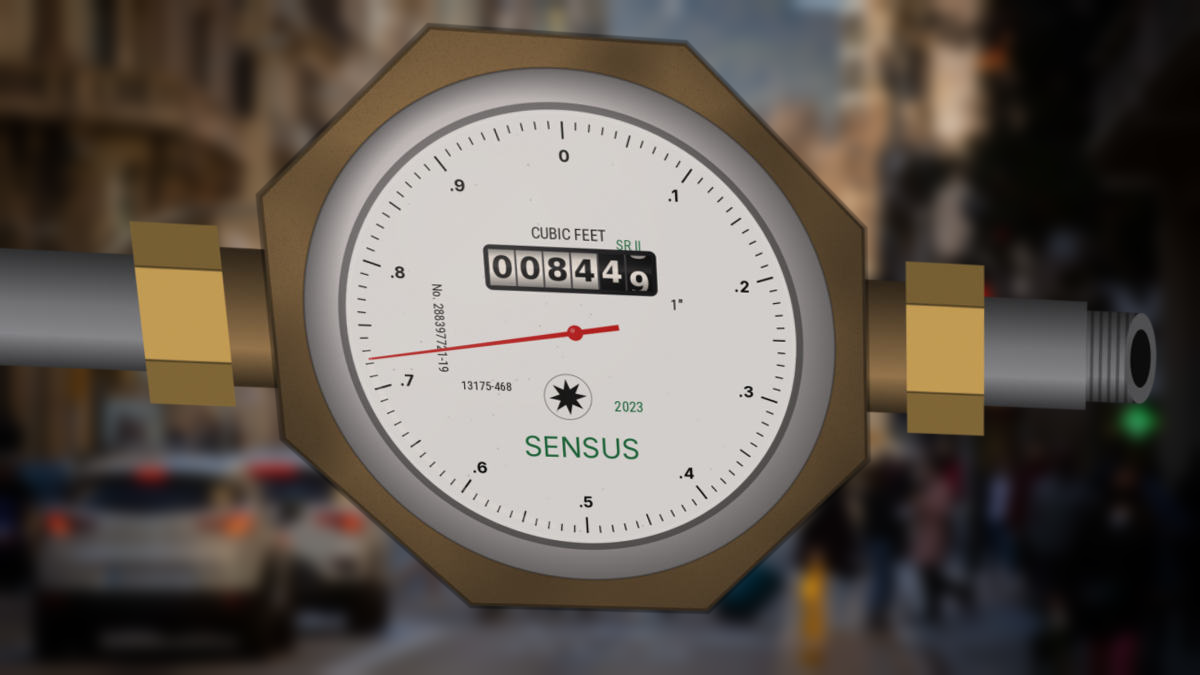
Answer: ft³ 8448.72
